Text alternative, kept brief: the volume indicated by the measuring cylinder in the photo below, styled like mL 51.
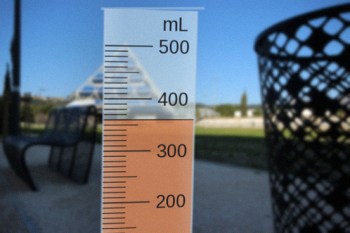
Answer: mL 360
